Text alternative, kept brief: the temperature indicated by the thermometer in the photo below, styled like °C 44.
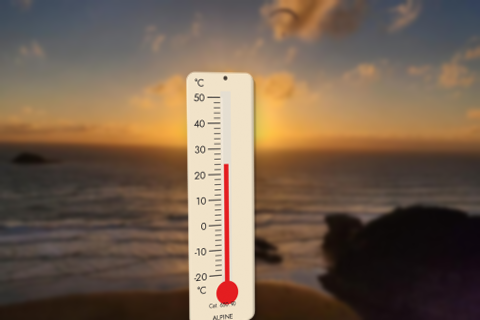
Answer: °C 24
